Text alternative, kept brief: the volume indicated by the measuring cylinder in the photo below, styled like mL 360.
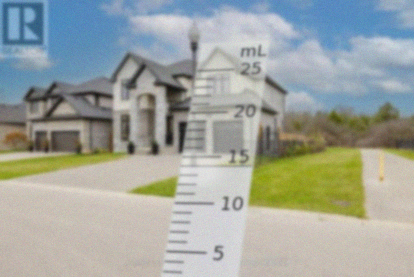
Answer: mL 14
